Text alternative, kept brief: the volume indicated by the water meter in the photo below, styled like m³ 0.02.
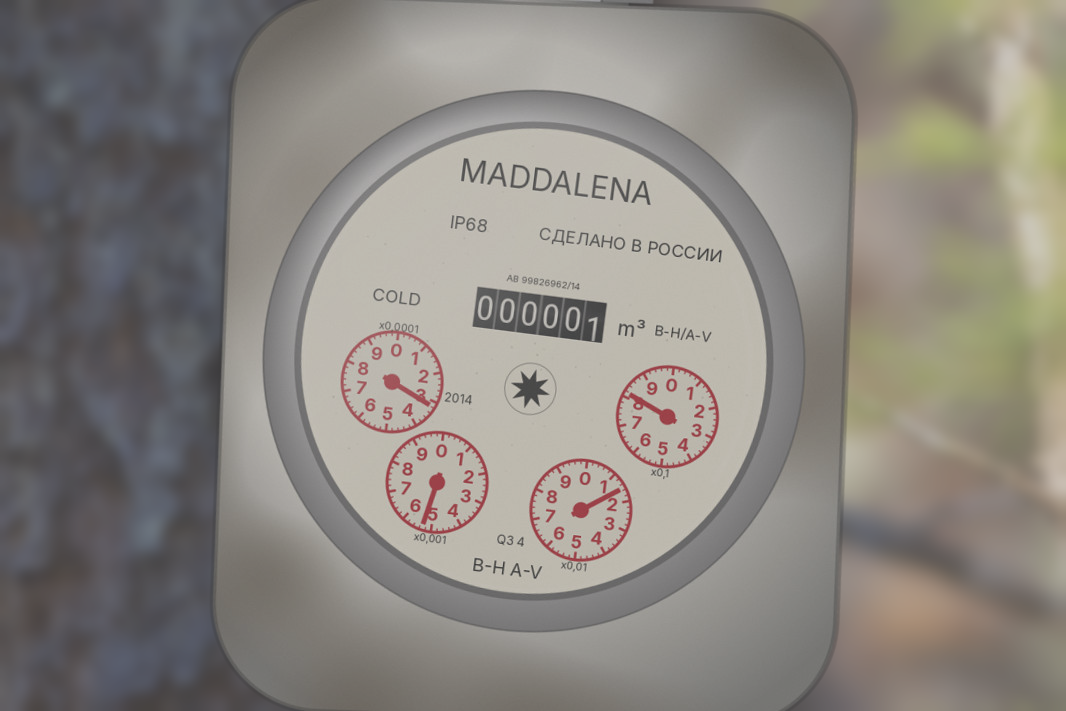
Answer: m³ 0.8153
